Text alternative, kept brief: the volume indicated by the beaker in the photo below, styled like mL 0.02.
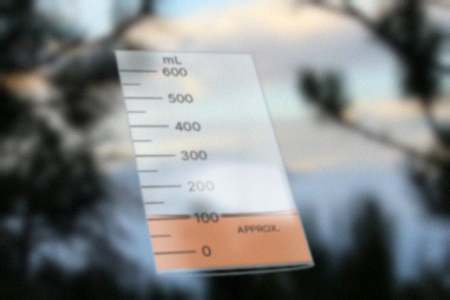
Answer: mL 100
